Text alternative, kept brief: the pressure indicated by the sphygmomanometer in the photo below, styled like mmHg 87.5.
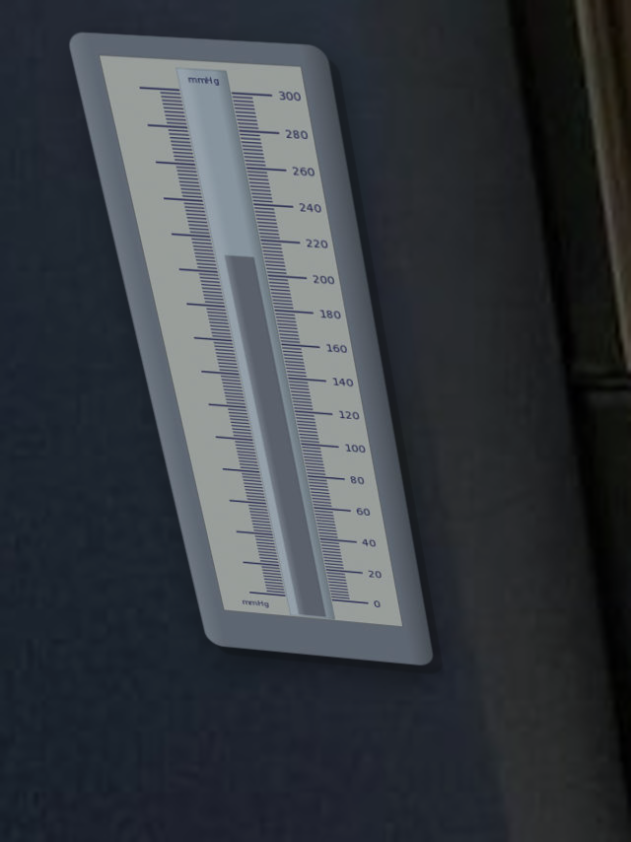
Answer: mmHg 210
